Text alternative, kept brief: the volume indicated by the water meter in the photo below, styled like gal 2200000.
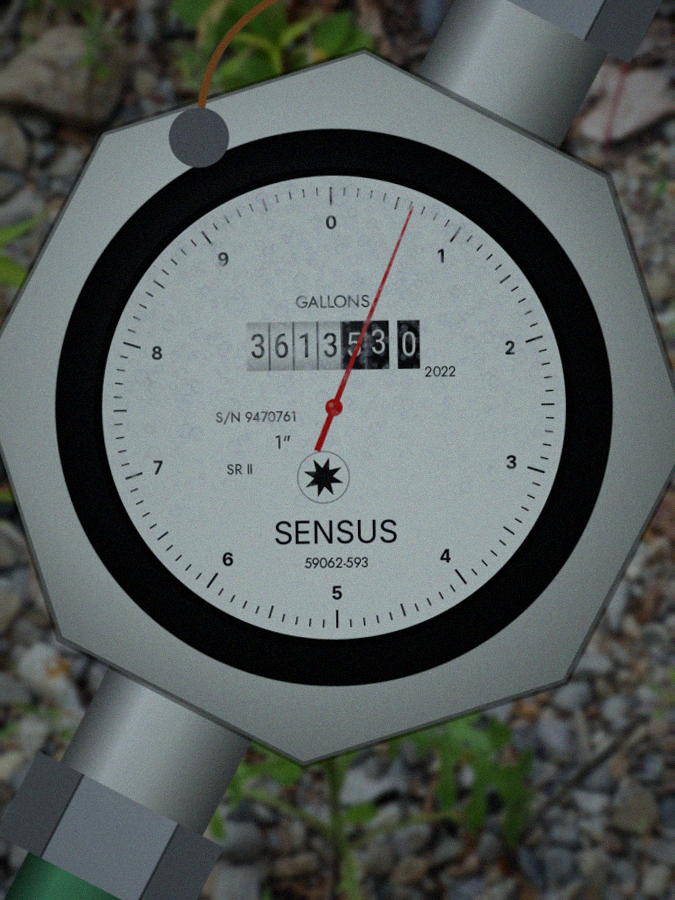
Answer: gal 3613530.6
